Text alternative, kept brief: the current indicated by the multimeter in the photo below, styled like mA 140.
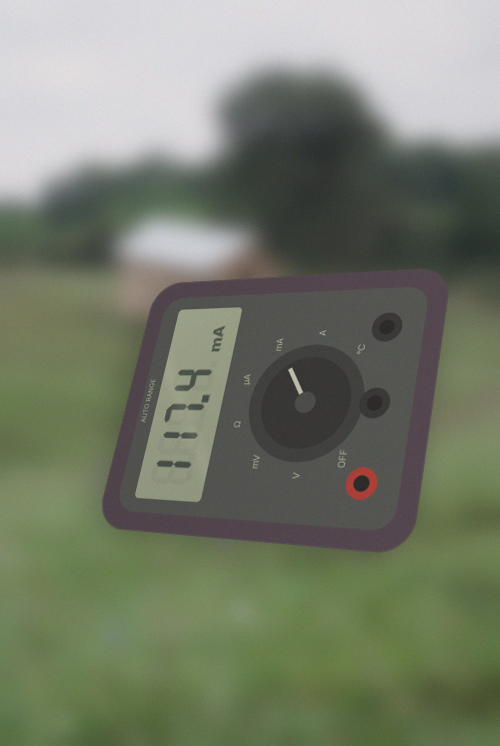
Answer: mA 117.4
